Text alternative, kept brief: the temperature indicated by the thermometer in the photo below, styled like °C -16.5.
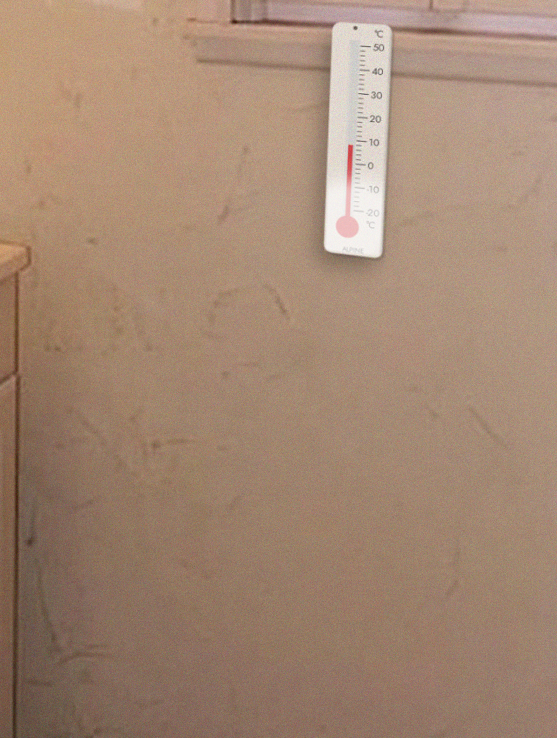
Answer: °C 8
